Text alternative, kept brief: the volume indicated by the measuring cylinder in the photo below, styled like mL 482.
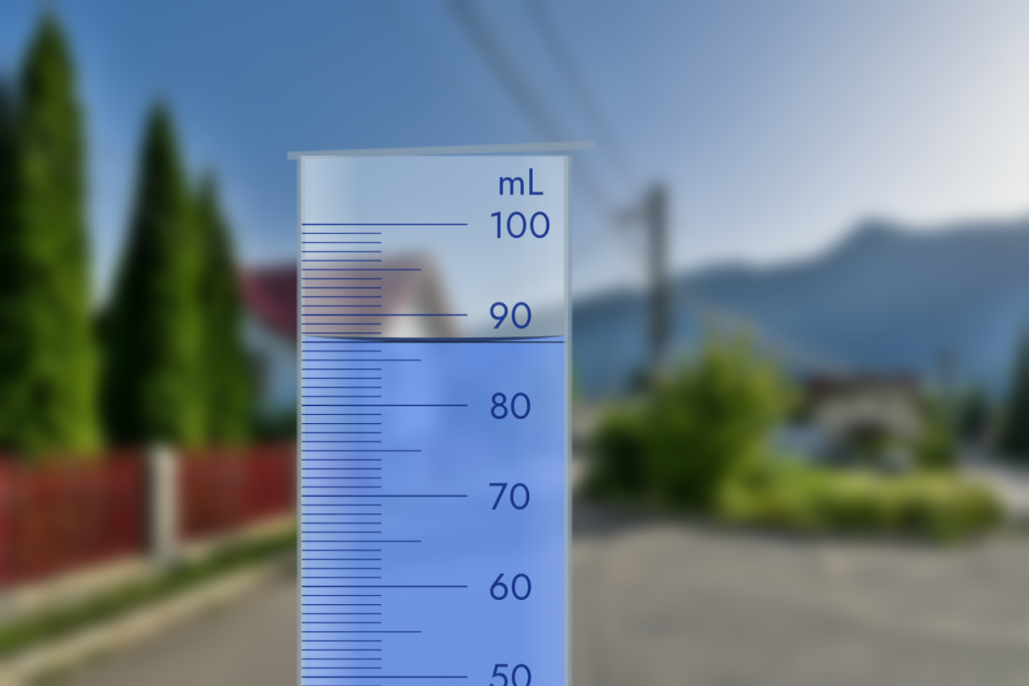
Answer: mL 87
